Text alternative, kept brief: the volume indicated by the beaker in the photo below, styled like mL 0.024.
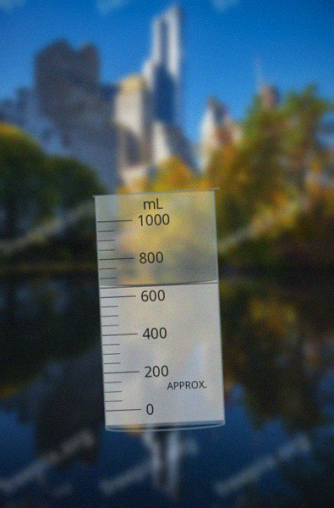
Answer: mL 650
